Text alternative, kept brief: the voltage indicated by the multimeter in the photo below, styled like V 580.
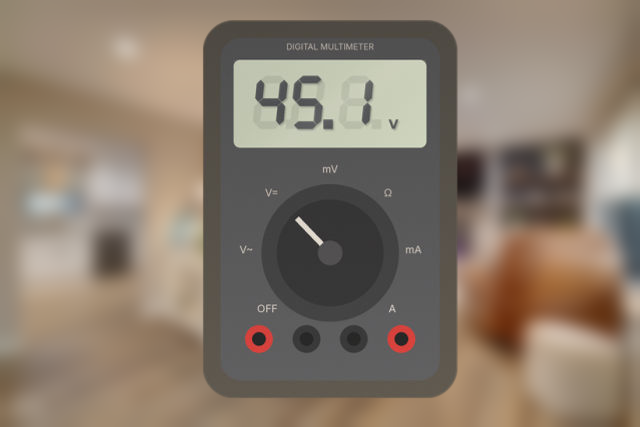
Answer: V 45.1
